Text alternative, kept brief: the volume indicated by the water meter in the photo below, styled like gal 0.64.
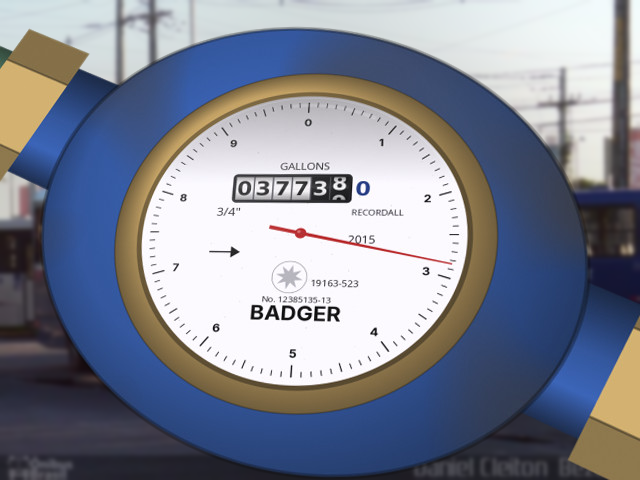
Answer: gal 377382.8
